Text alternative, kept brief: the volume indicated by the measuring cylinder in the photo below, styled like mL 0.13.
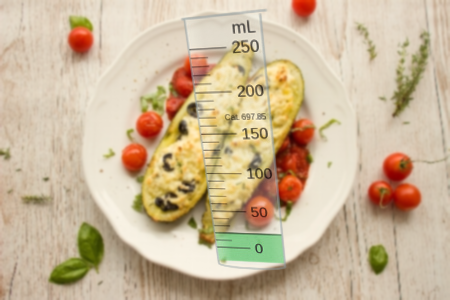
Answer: mL 20
